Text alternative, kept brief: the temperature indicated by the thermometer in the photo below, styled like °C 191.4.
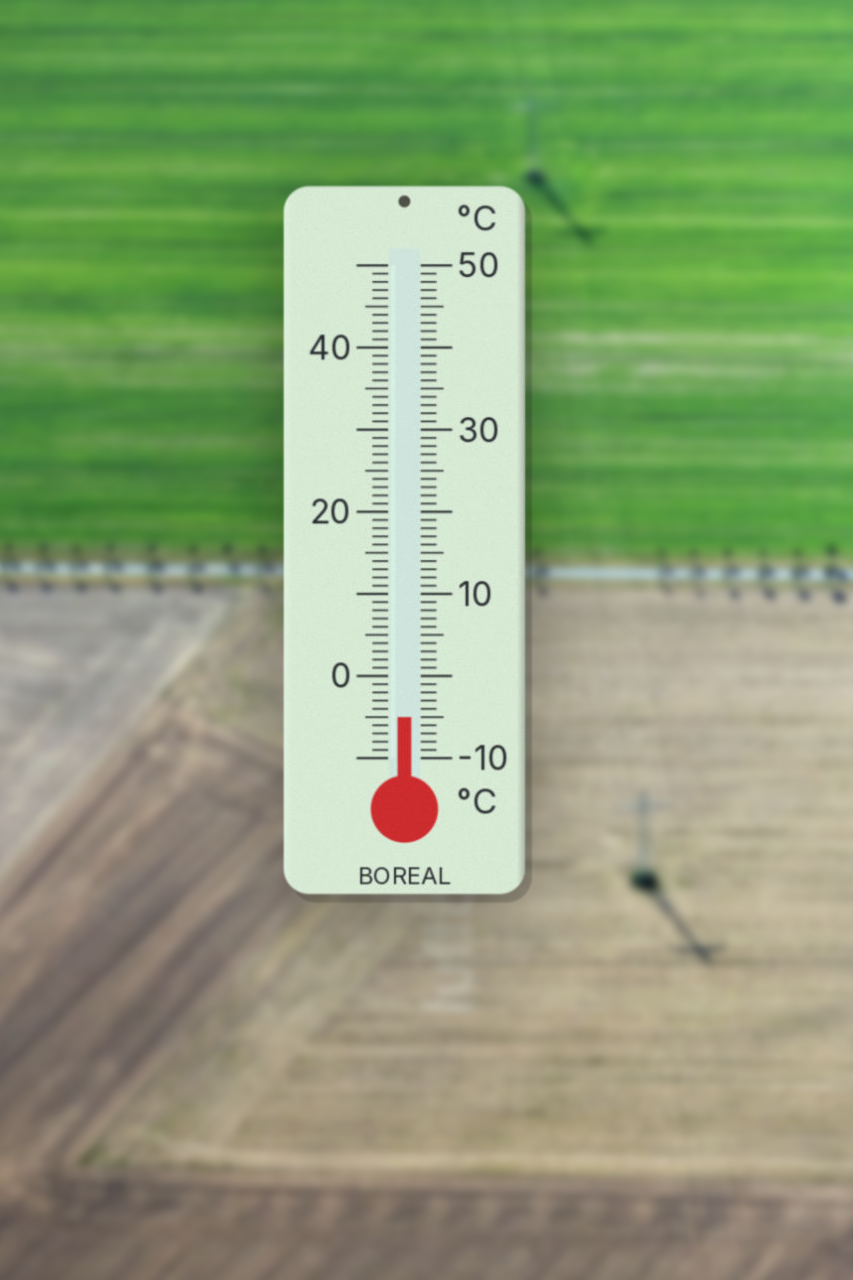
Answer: °C -5
